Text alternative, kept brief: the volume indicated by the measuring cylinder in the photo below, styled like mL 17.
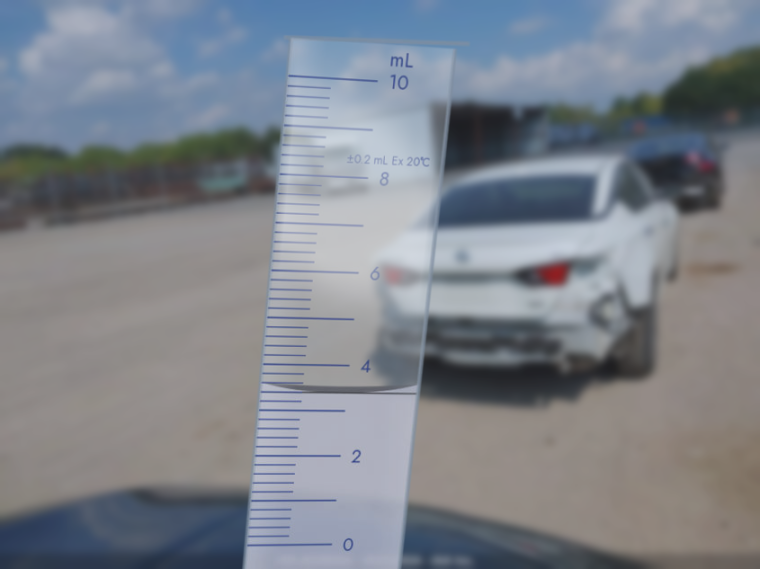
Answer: mL 3.4
